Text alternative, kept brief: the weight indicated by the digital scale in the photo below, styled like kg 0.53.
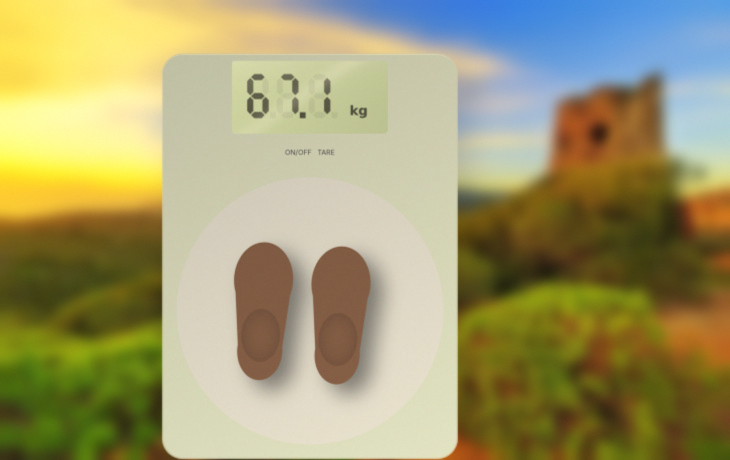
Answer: kg 67.1
